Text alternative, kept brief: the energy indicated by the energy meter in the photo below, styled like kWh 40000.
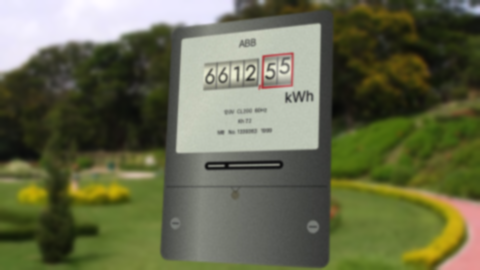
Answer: kWh 6612.55
